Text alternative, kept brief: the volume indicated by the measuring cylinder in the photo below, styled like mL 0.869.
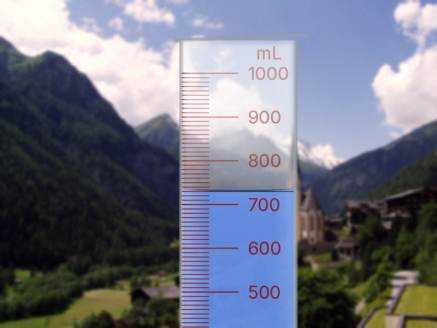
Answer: mL 730
